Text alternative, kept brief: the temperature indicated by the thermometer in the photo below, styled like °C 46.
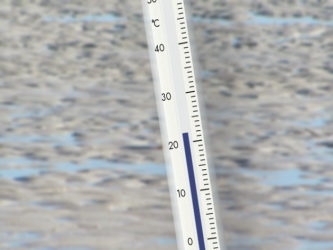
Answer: °C 22
